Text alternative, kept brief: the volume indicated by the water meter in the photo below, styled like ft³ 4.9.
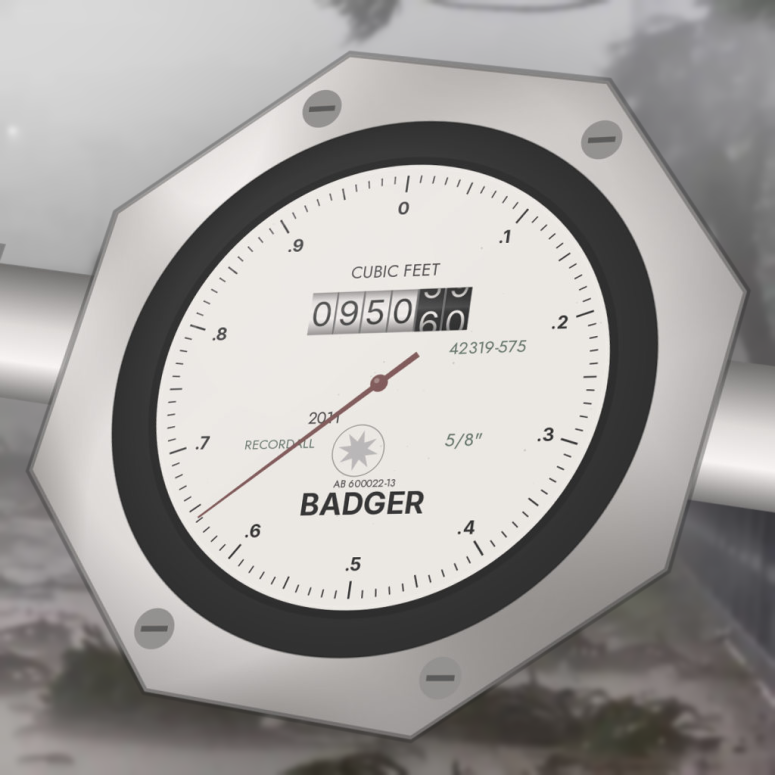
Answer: ft³ 95059.64
